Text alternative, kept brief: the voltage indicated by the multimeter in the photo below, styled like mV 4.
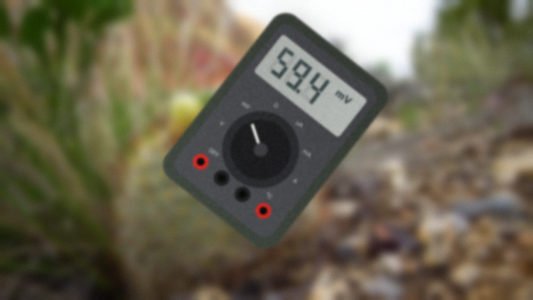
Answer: mV 59.4
